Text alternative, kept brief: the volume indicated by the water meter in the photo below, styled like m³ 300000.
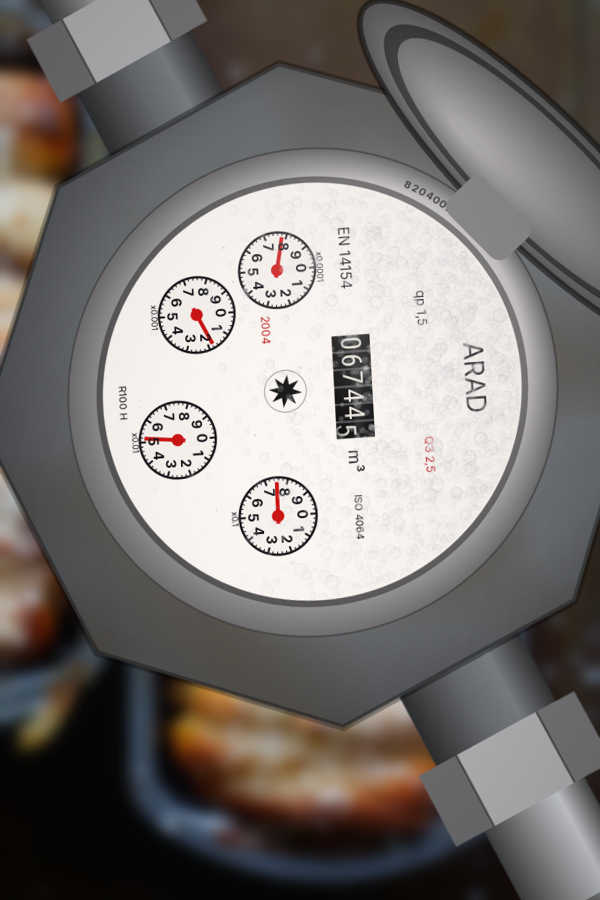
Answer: m³ 67444.7517
